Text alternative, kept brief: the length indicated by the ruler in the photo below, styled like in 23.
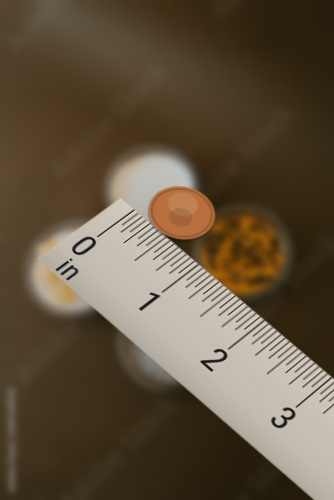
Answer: in 0.75
